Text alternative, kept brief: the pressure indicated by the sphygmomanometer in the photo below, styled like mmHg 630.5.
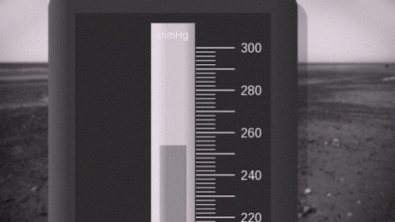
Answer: mmHg 254
